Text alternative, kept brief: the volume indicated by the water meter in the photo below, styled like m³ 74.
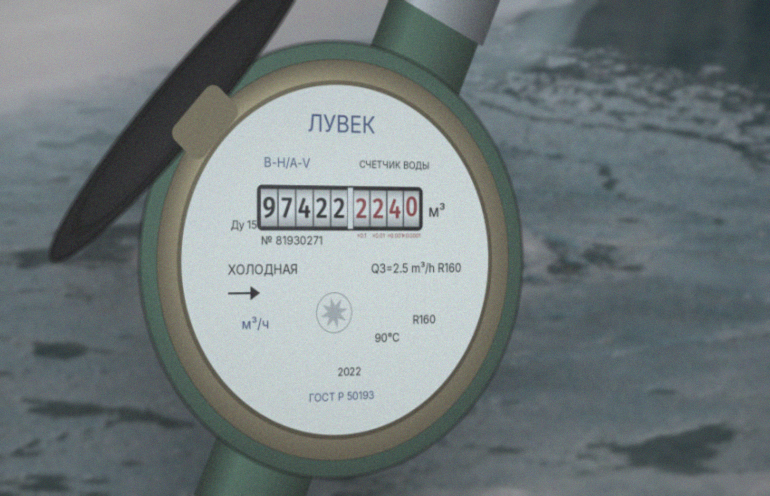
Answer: m³ 97422.2240
